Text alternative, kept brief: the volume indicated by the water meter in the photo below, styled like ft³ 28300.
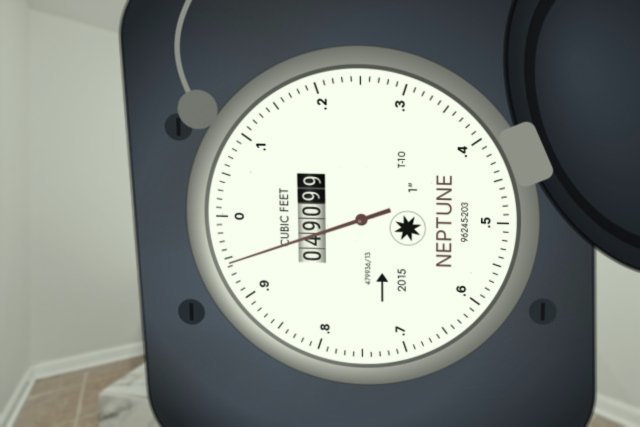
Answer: ft³ 49098.94
